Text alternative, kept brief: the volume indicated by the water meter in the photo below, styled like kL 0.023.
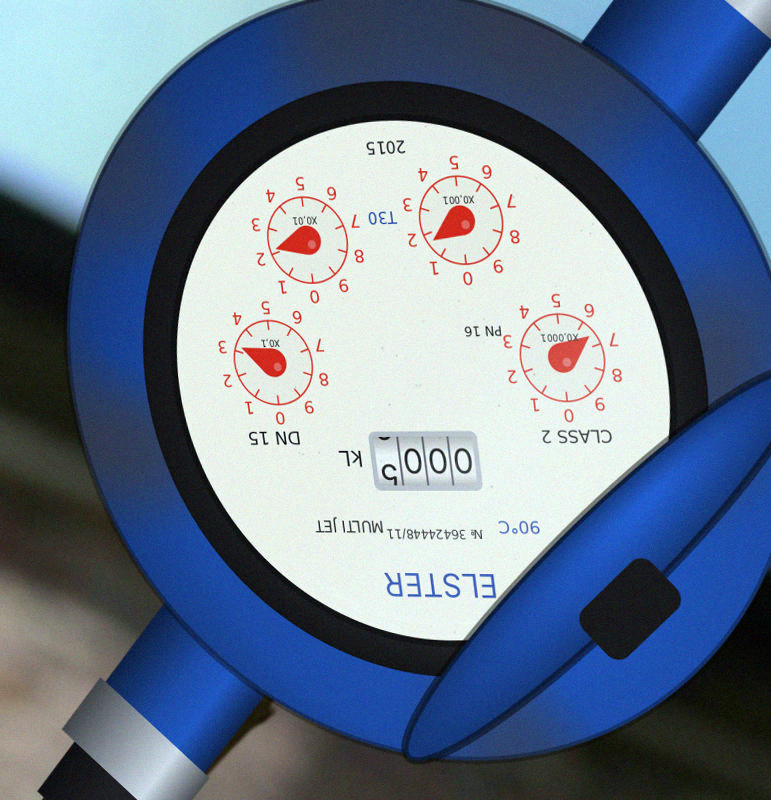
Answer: kL 5.3216
